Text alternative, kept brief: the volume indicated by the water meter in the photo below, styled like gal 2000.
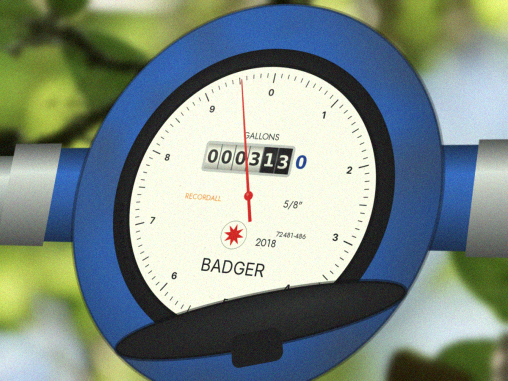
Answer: gal 3129.5
